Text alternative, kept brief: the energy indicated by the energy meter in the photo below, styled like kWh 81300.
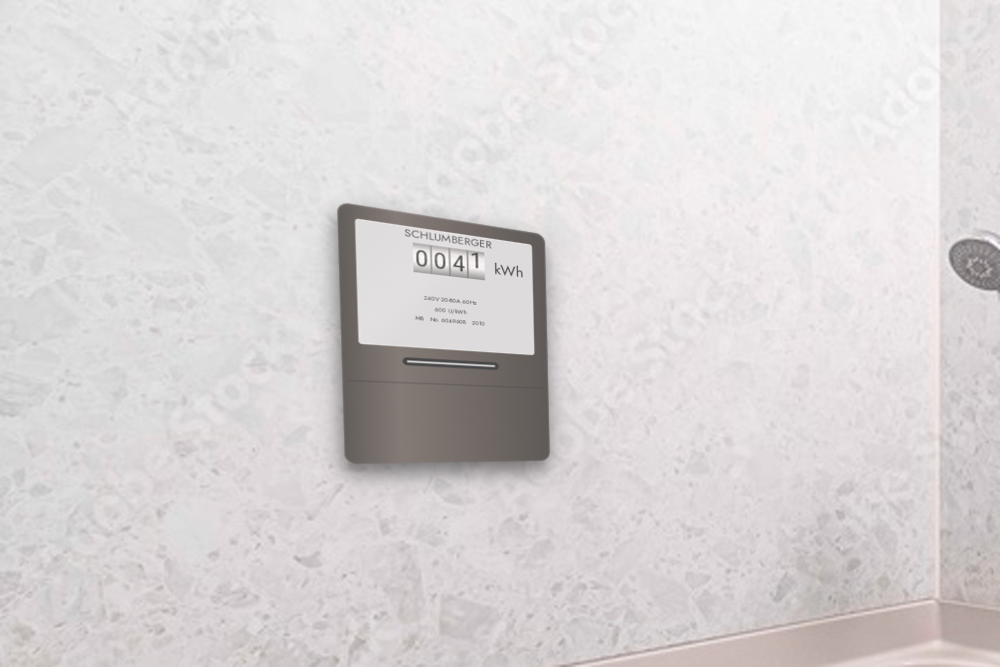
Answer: kWh 41
